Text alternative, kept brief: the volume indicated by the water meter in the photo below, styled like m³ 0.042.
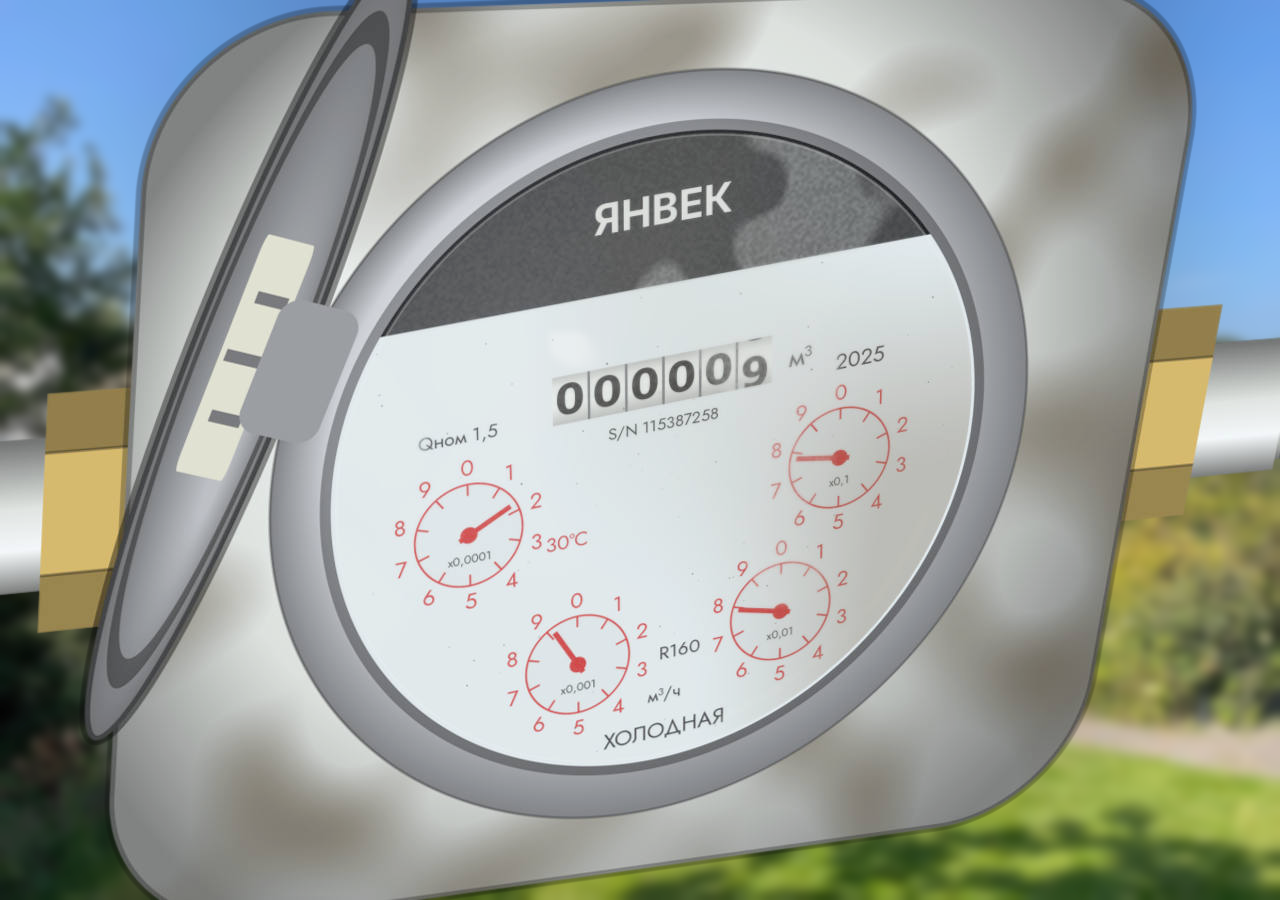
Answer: m³ 8.7791
